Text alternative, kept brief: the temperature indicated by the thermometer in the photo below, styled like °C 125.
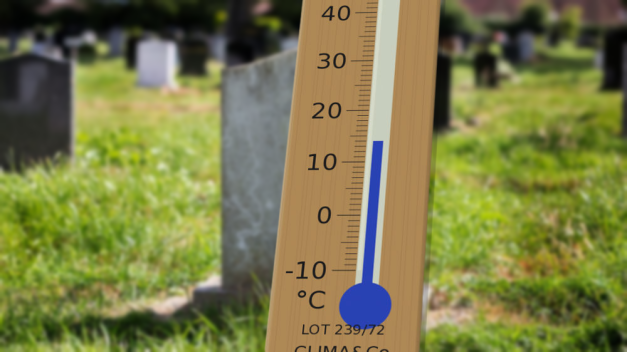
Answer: °C 14
